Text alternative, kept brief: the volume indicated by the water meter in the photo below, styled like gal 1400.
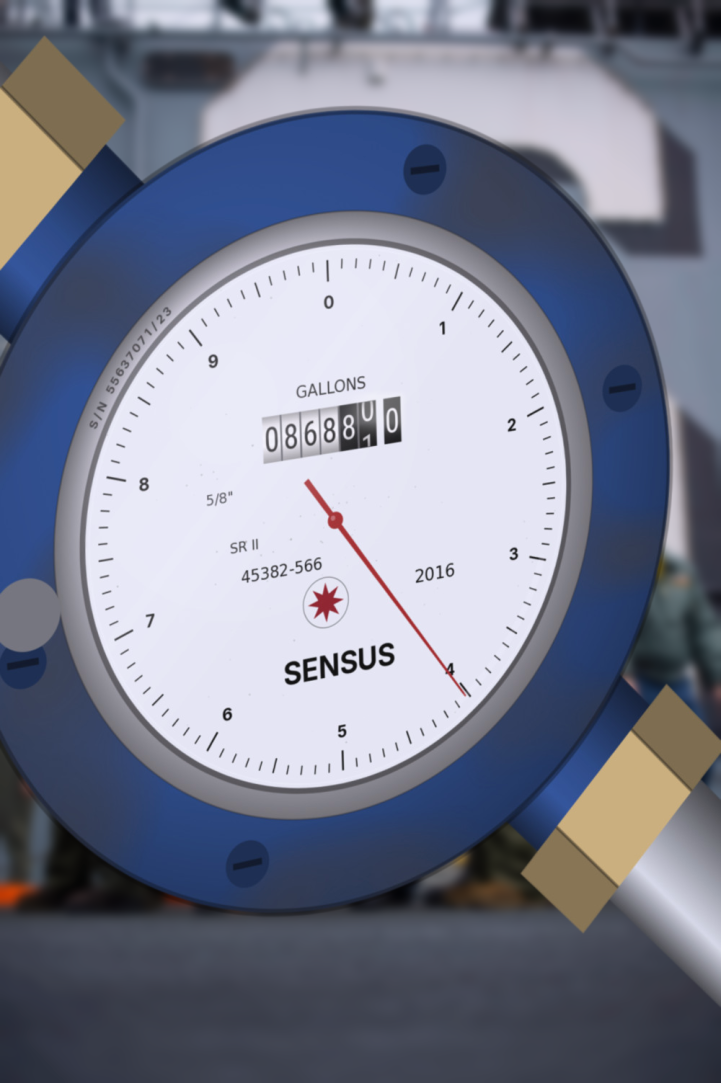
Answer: gal 868804.0
